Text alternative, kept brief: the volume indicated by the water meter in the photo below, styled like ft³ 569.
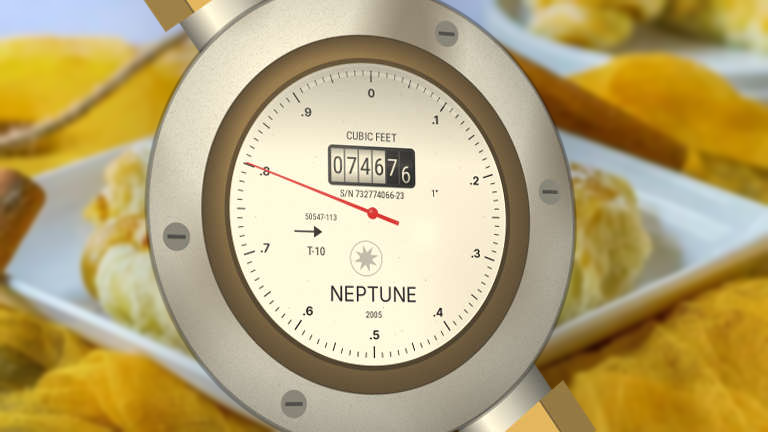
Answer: ft³ 74675.80
